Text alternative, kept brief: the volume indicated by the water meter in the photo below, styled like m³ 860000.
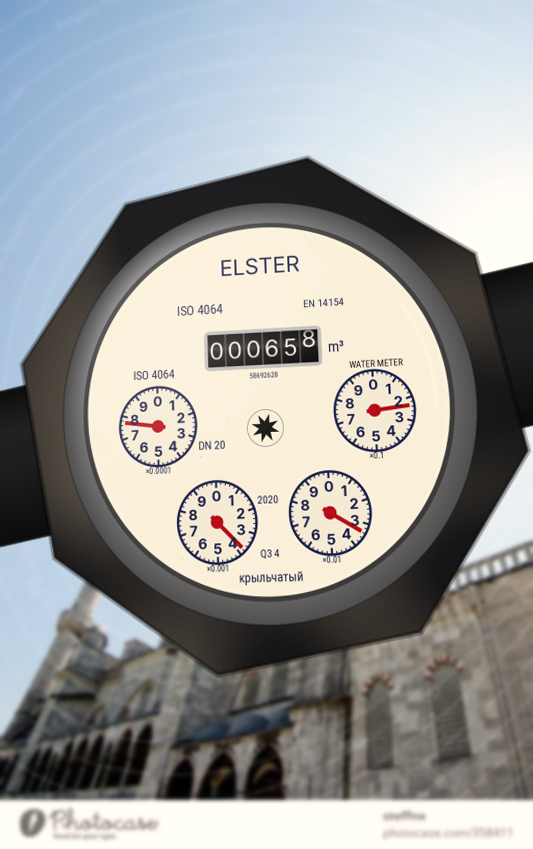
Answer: m³ 658.2337
